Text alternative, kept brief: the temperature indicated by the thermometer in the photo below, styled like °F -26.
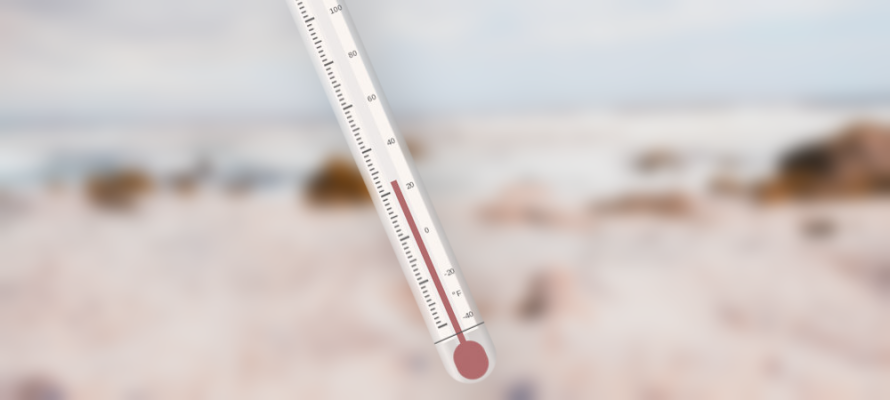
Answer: °F 24
